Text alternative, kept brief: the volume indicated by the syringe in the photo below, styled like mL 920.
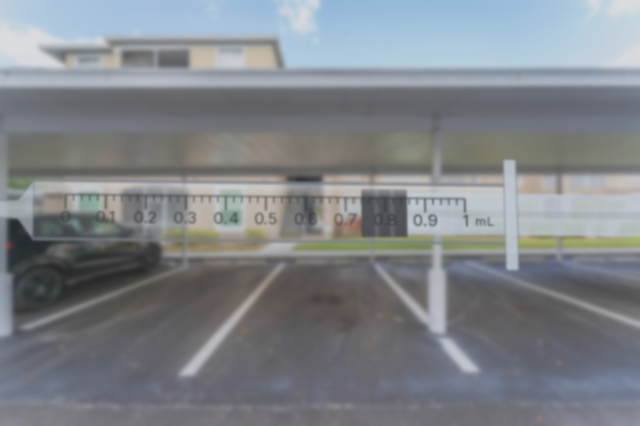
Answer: mL 0.74
